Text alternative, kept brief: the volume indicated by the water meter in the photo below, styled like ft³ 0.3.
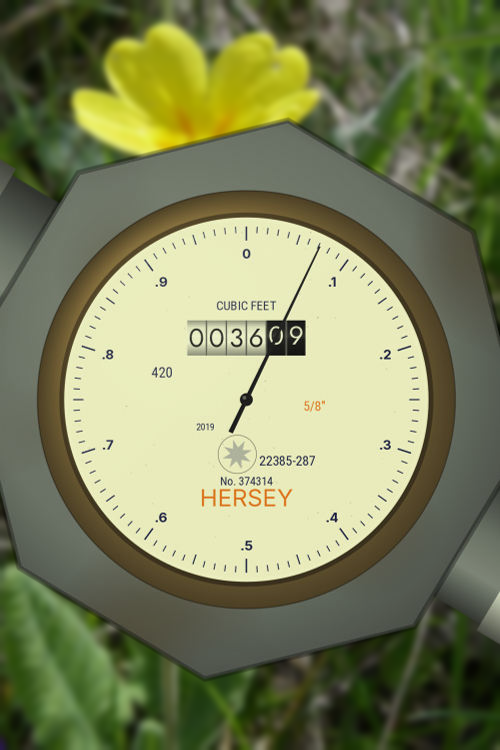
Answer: ft³ 3609.07
